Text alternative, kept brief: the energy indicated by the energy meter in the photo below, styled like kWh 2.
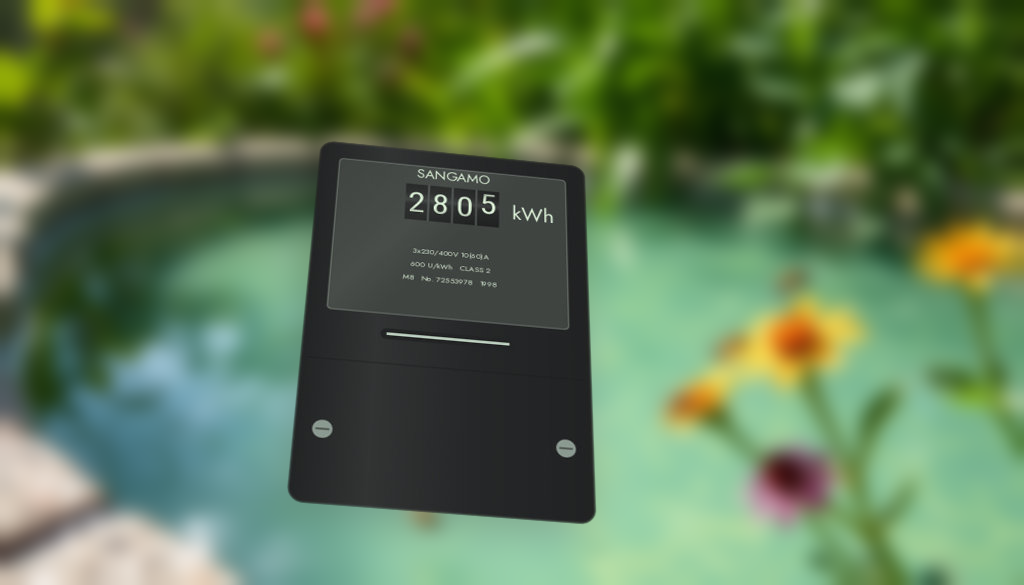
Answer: kWh 2805
